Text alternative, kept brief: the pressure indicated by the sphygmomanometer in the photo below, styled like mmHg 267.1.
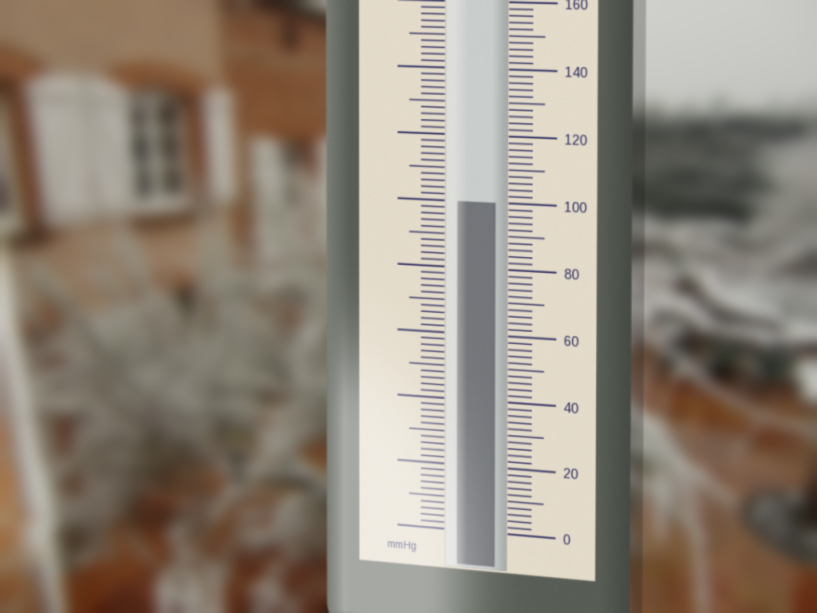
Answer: mmHg 100
